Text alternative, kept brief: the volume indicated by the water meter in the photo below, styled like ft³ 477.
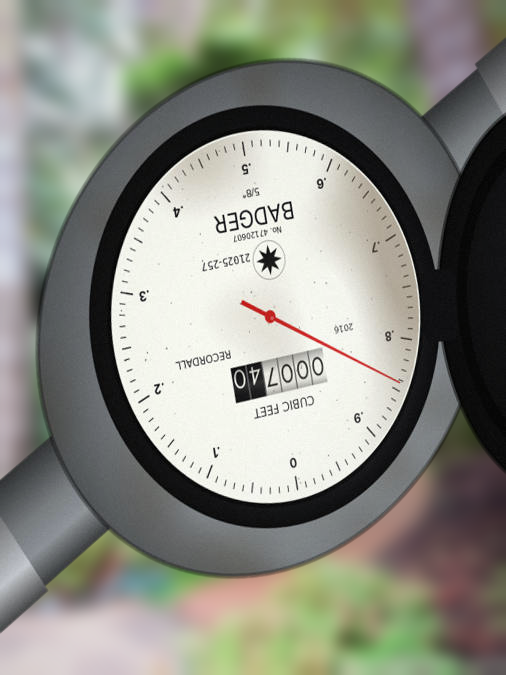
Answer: ft³ 739.84
